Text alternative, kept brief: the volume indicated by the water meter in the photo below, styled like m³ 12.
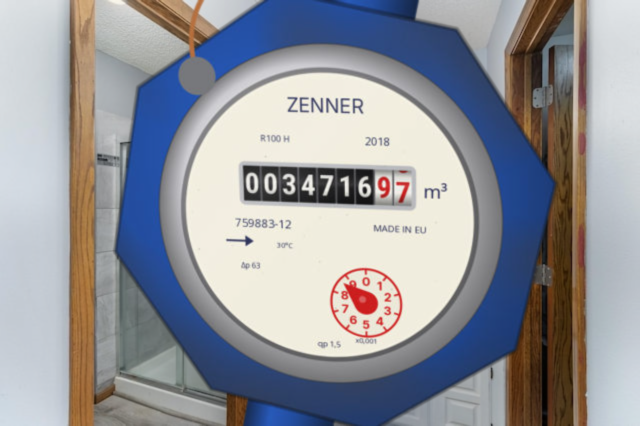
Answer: m³ 34716.968
